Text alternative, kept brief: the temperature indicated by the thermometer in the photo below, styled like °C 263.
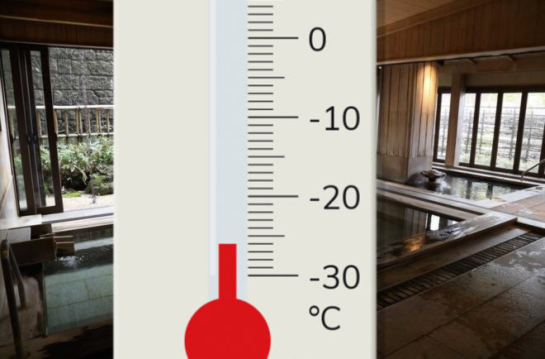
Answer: °C -26
